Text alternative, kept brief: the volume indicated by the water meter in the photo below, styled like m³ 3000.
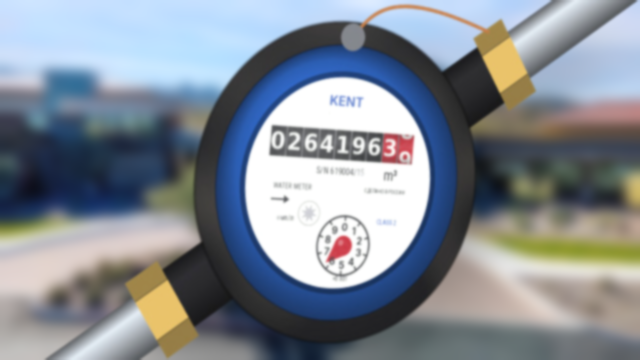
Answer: m³ 264196.386
